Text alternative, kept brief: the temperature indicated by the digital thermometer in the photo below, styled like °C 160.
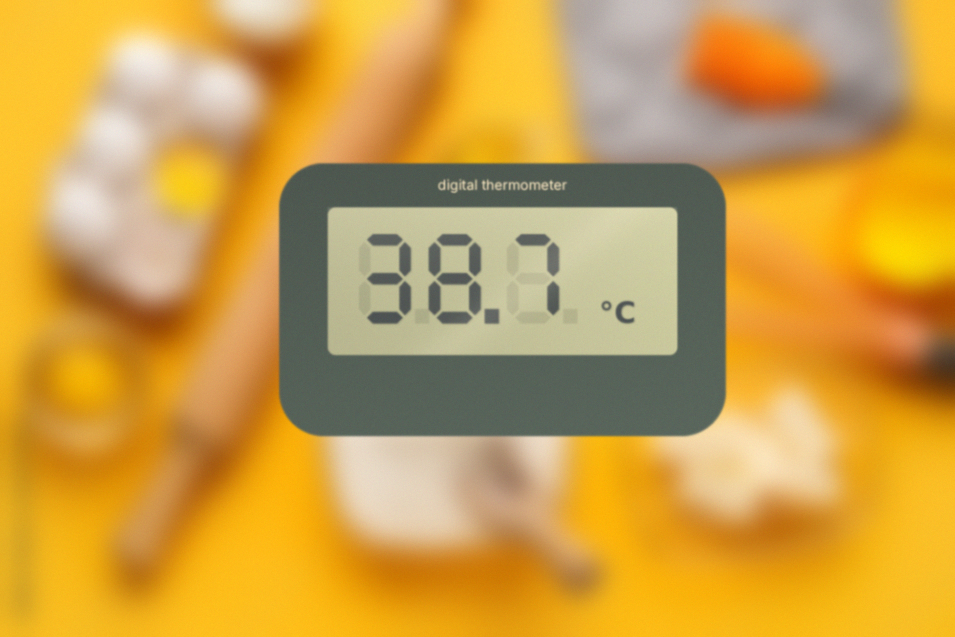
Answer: °C 38.7
